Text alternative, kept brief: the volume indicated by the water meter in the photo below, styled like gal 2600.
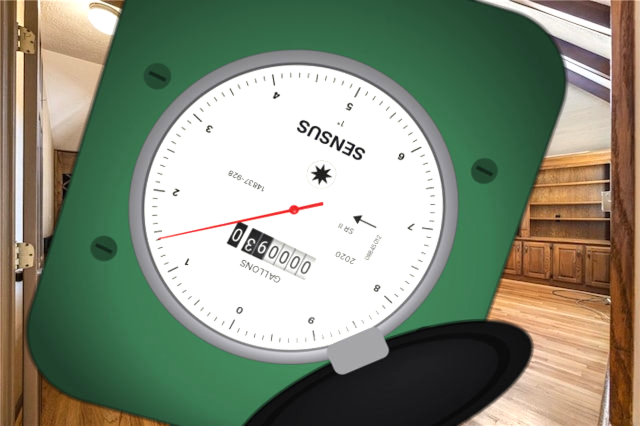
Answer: gal 931.4
